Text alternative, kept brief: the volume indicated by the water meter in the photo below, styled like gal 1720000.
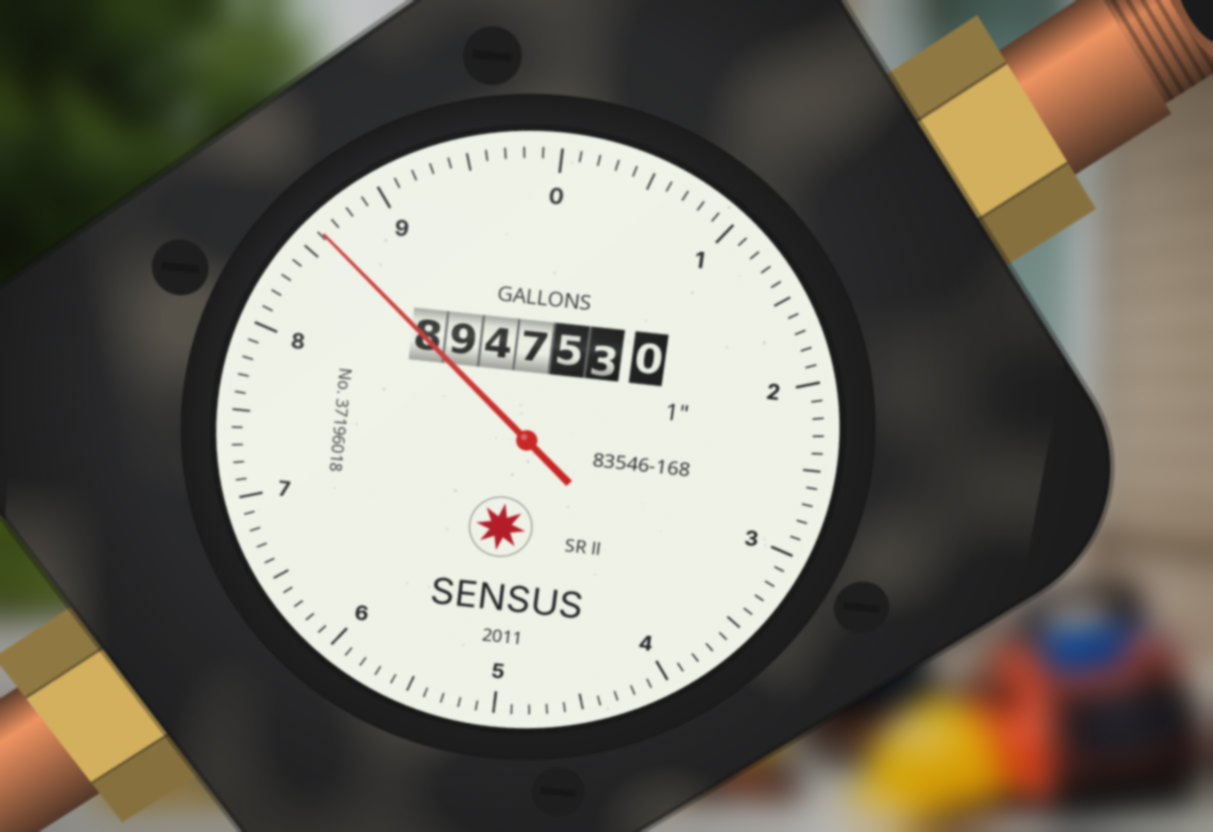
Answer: gal 8947528.6
